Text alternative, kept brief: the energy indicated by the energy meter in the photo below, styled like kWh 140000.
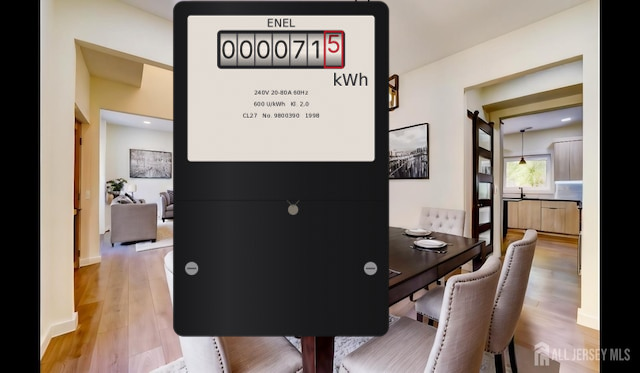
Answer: kWh 71.5
